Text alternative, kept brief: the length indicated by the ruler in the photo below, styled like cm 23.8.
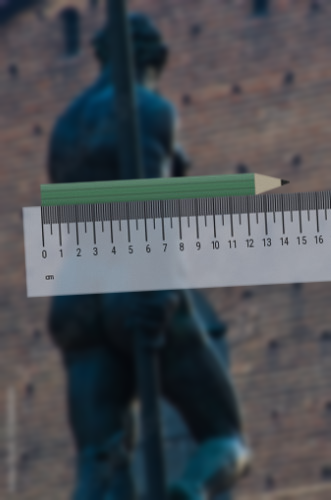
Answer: cm 14.5
